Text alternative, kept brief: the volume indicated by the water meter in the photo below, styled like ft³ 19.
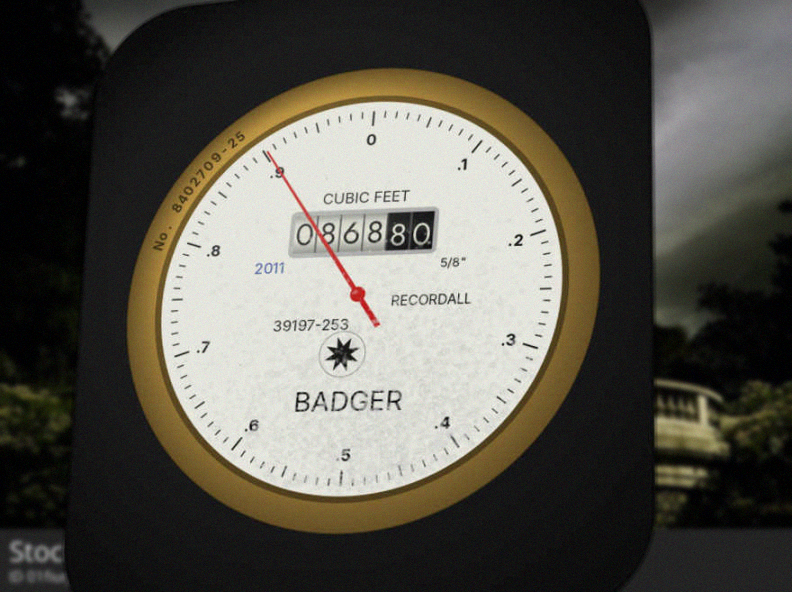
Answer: ft³ 86879.90
